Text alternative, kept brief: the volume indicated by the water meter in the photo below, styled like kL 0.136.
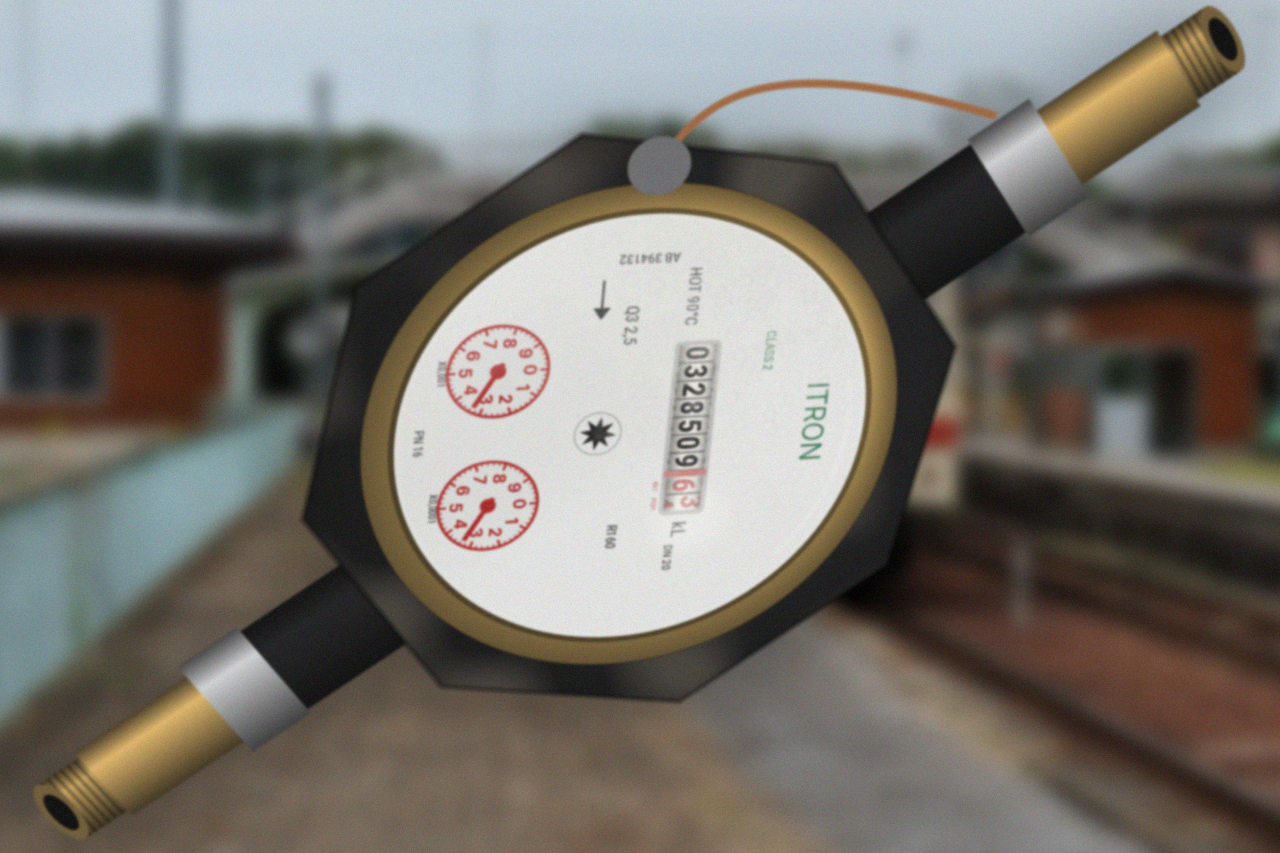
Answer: kL 328509.6333
